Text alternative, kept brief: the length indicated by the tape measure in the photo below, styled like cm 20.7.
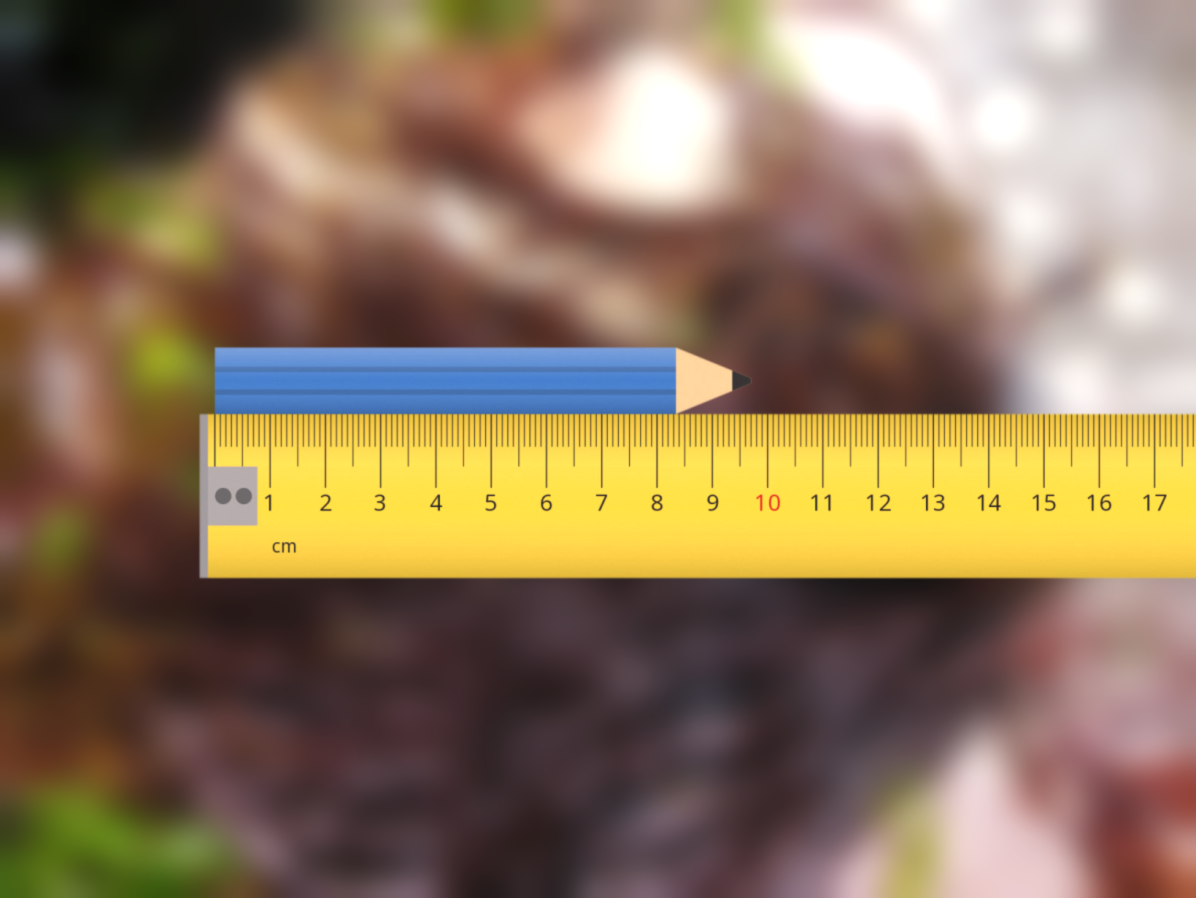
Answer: cm 9.7
